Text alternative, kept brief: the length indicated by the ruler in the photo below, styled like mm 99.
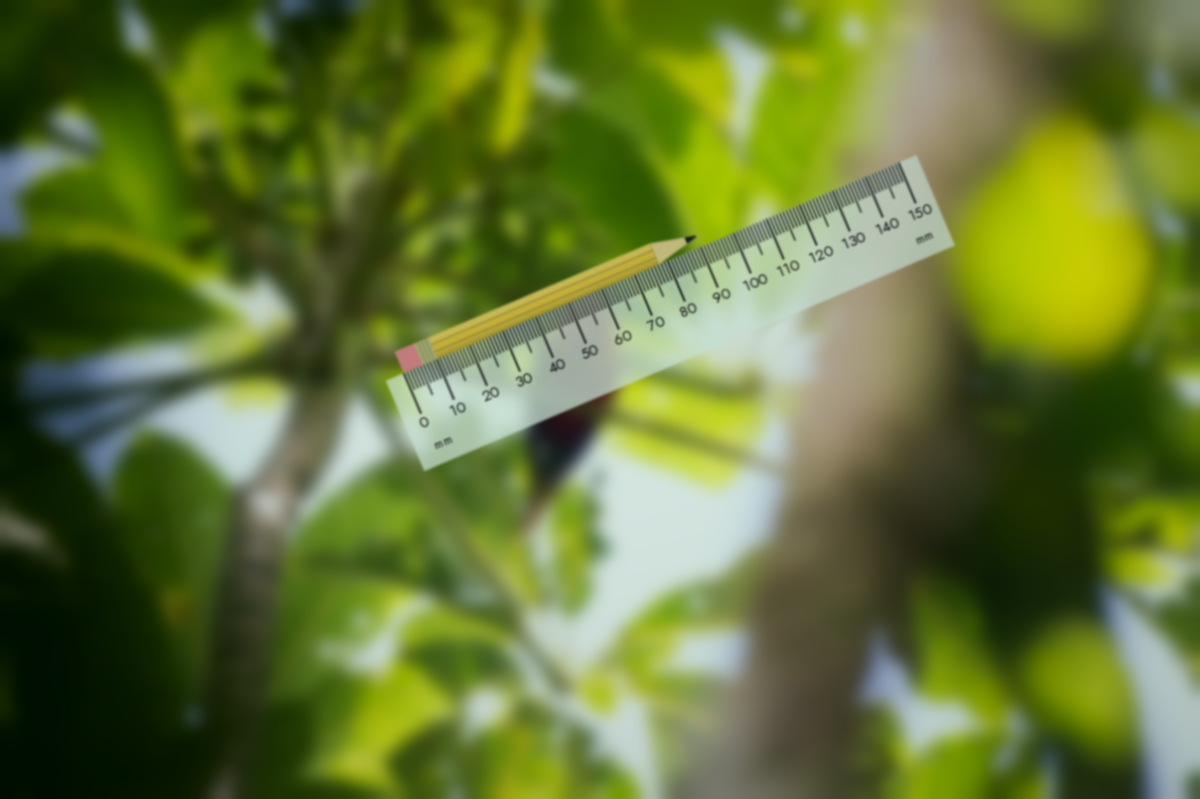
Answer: mm 90
